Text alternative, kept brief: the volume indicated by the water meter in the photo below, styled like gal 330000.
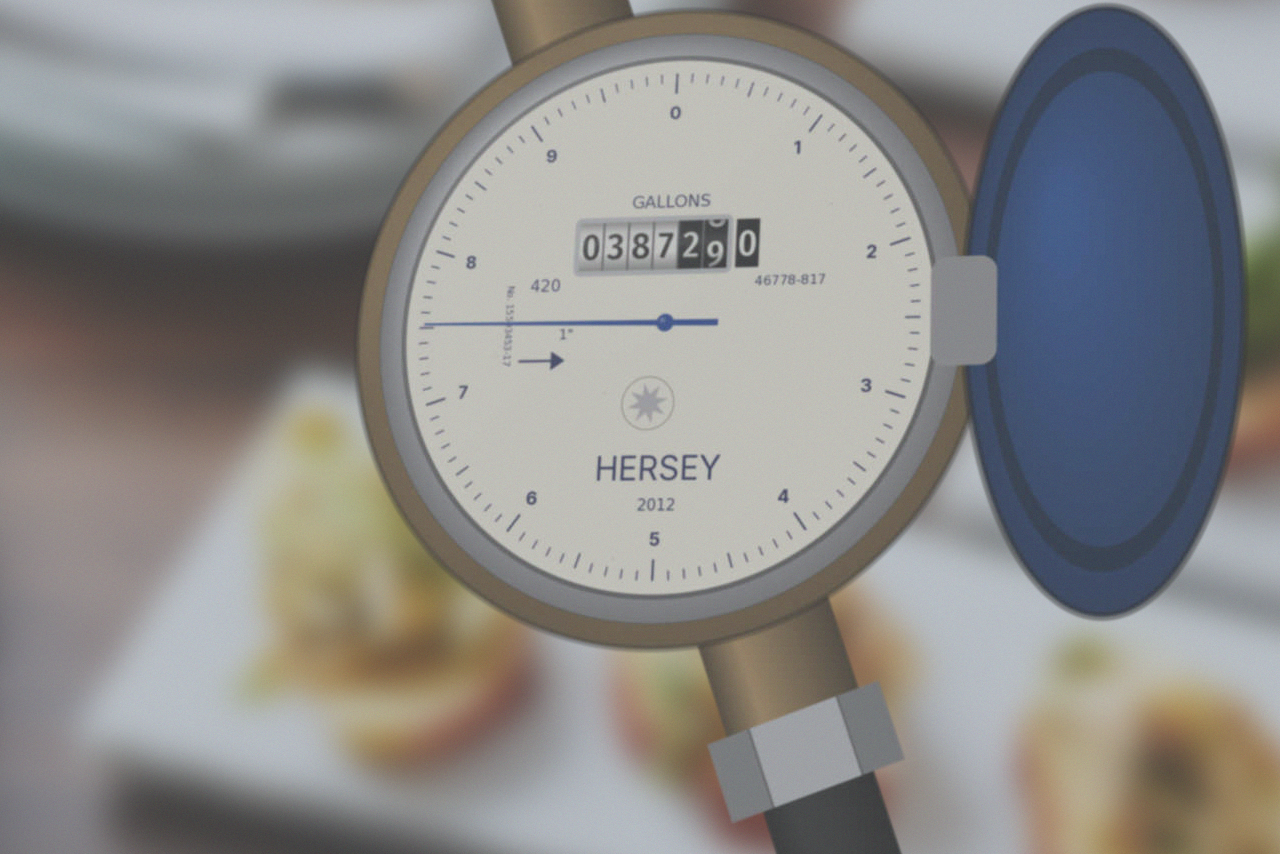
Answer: gal 387287.5
